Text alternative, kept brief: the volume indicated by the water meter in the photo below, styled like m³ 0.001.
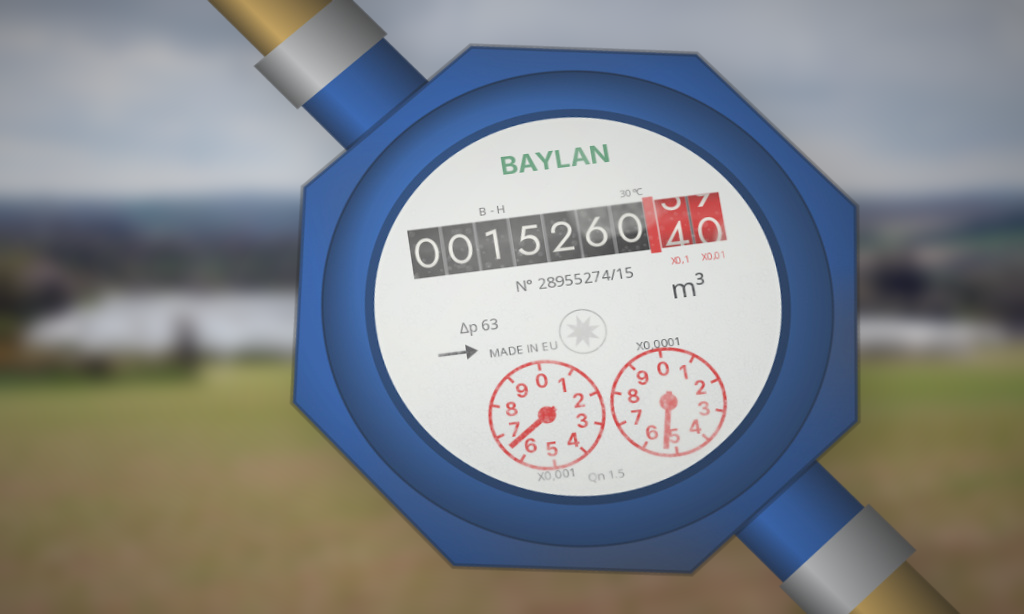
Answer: m³ 15260.3965
